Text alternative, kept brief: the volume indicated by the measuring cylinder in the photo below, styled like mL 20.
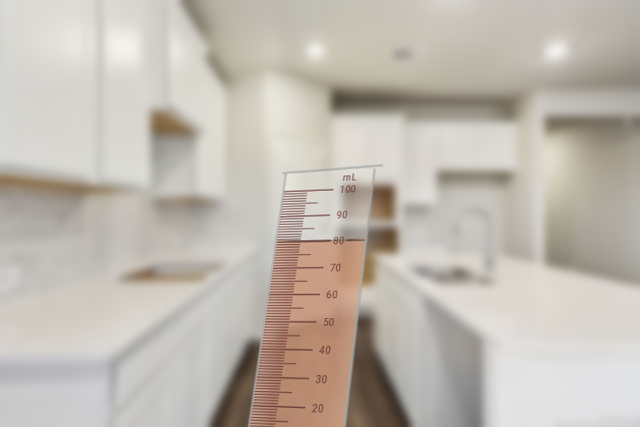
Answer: mL 80
